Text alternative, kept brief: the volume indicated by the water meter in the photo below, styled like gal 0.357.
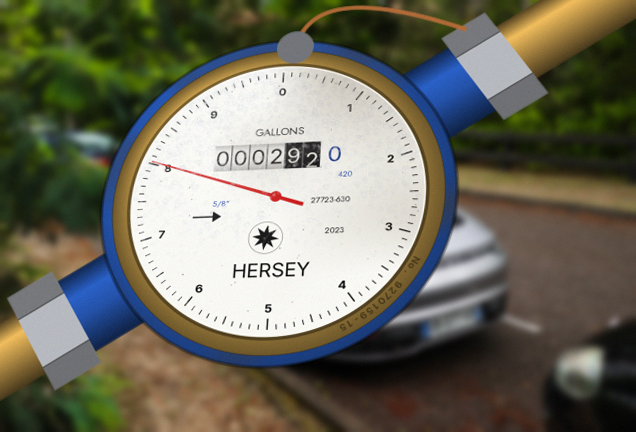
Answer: gal 2918.0
